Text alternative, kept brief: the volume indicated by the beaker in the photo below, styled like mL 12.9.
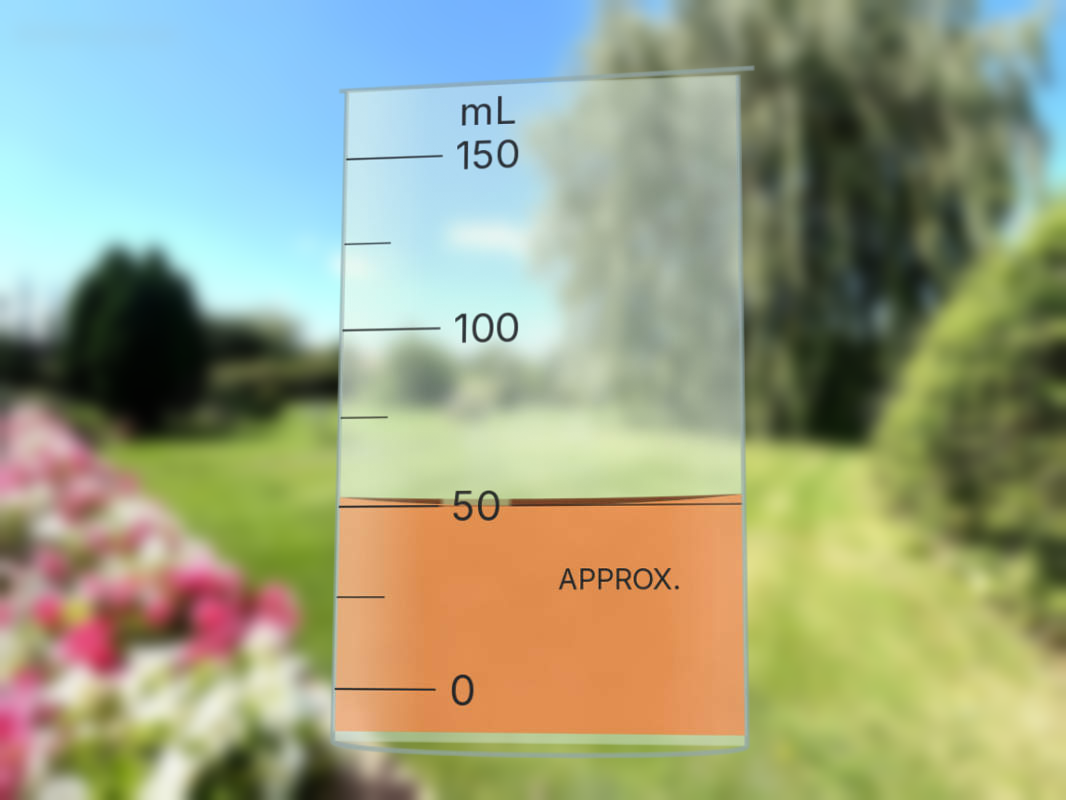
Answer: mL 50
